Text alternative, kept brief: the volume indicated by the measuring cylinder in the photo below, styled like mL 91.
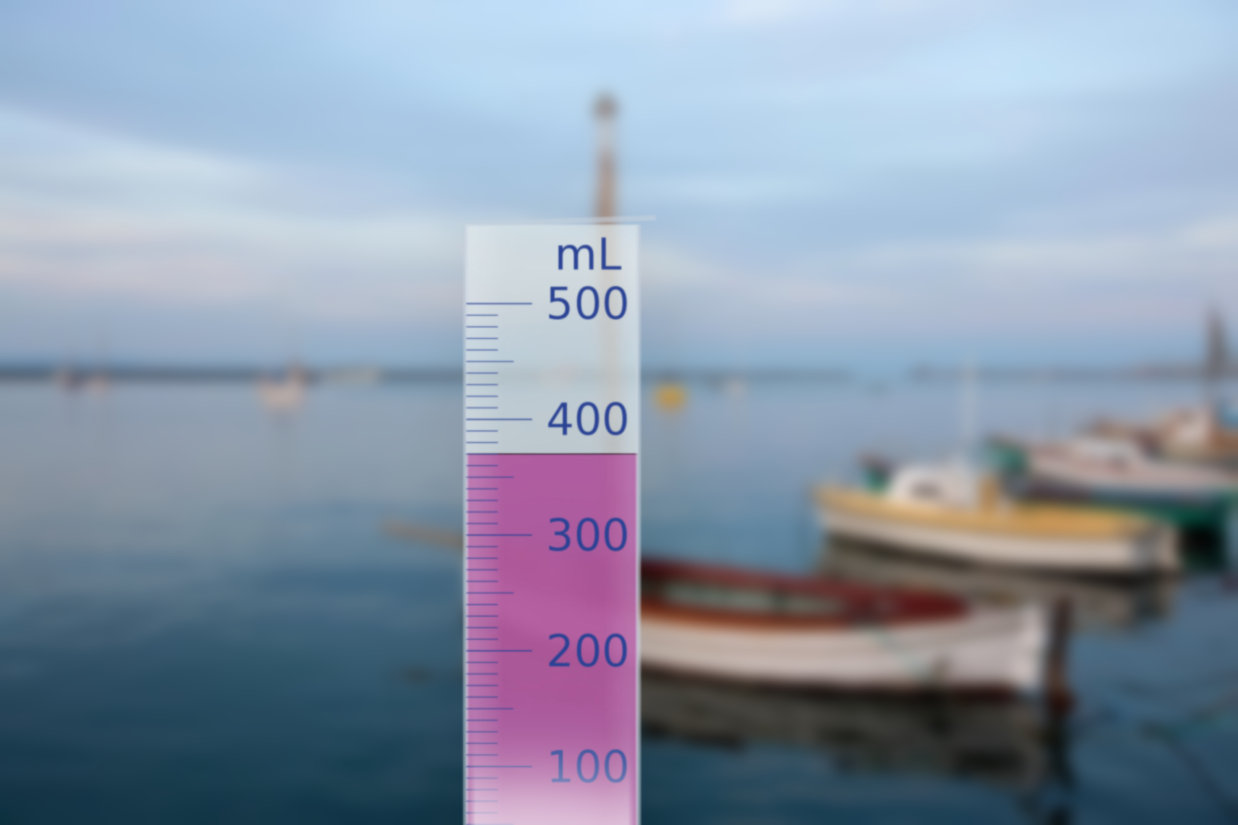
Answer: mL 370
